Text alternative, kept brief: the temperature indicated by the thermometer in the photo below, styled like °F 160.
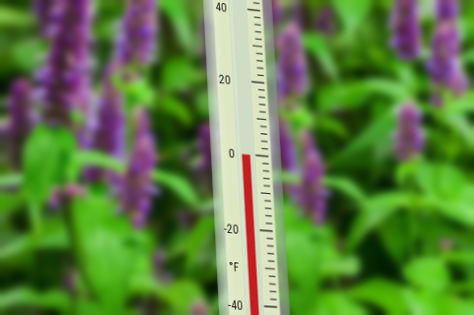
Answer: °F 0
